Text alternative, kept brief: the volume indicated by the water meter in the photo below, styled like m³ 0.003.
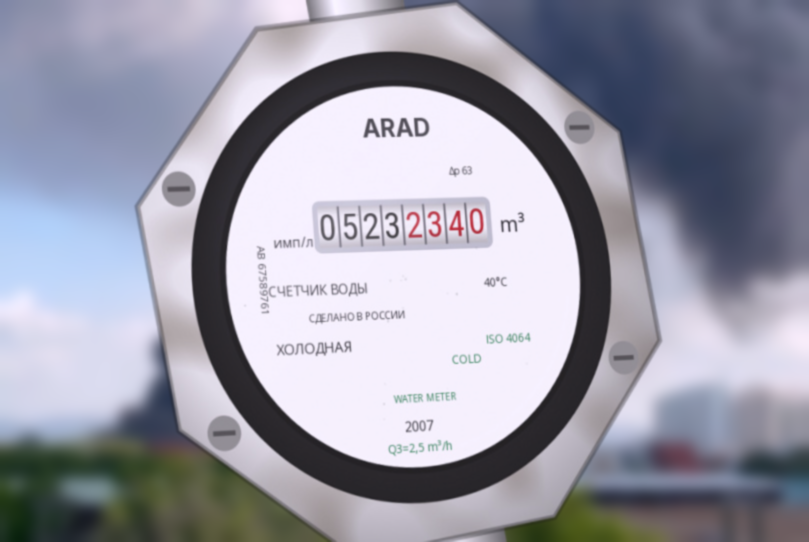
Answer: m³ 523.2340
